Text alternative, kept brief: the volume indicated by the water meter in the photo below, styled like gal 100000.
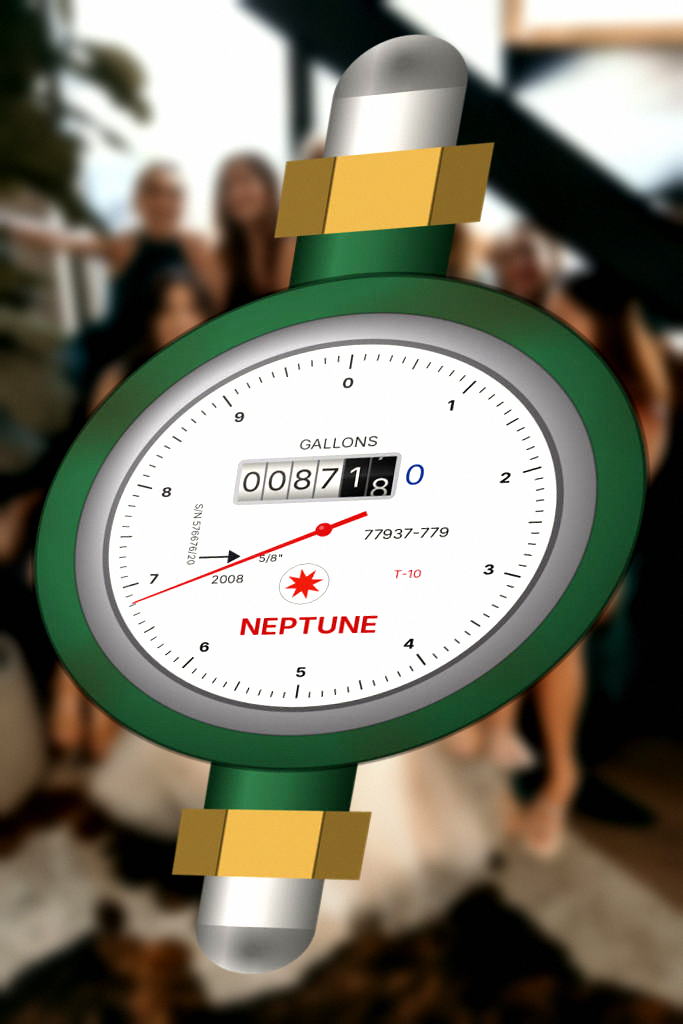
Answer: gal 87176.8
